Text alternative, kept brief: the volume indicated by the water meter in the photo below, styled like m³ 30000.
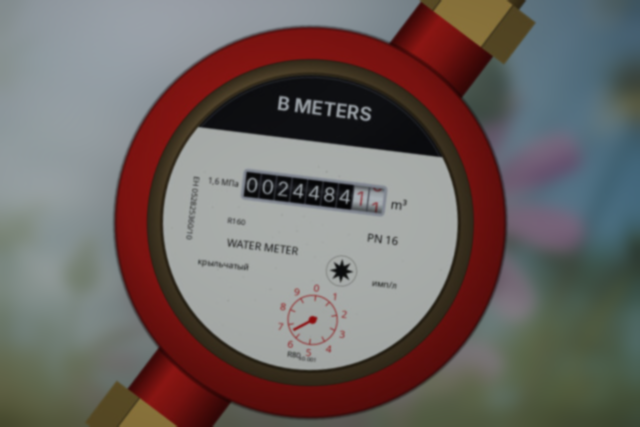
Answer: m³ 24484.106
